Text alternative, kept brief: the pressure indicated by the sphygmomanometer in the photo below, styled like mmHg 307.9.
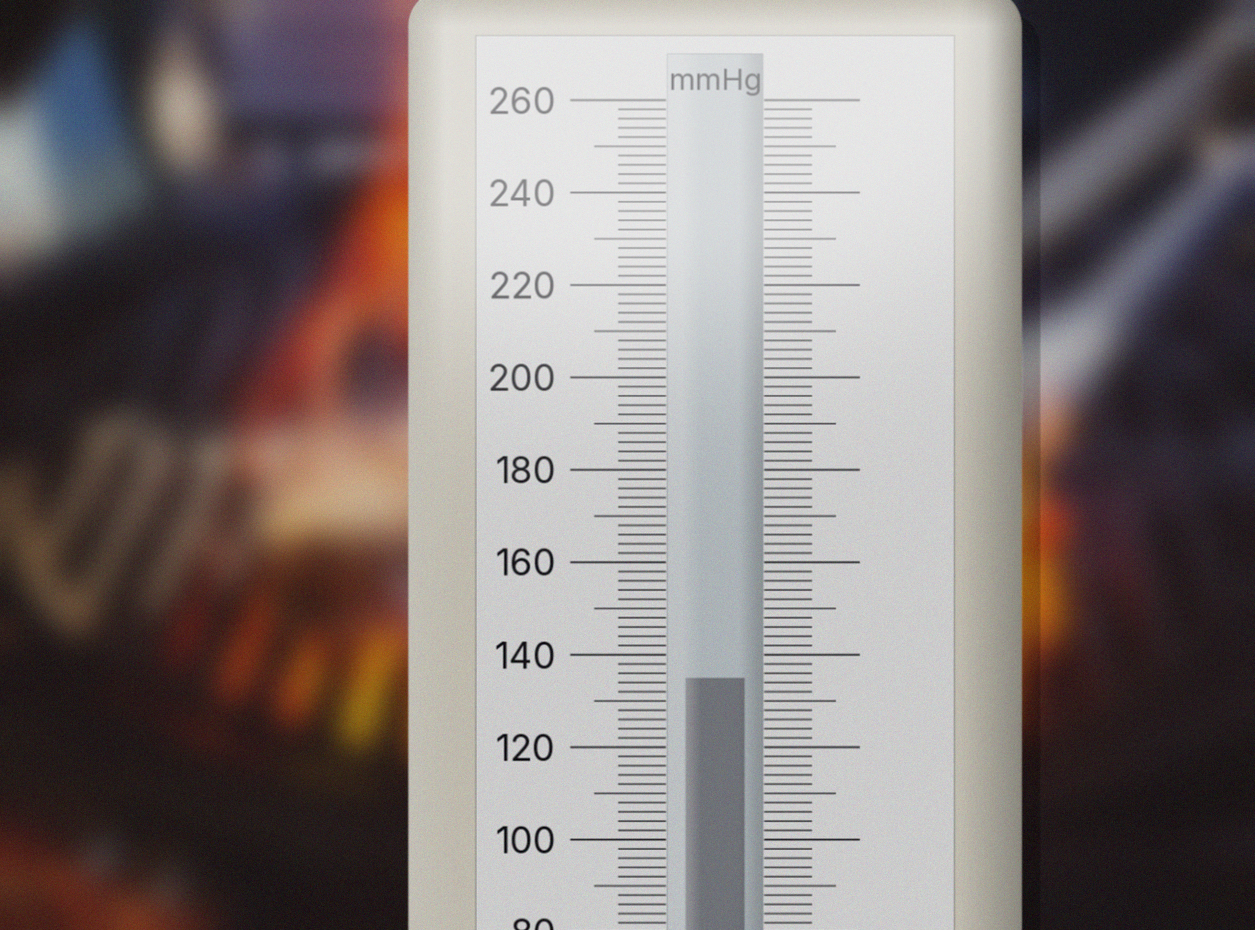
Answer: mmHg 135
